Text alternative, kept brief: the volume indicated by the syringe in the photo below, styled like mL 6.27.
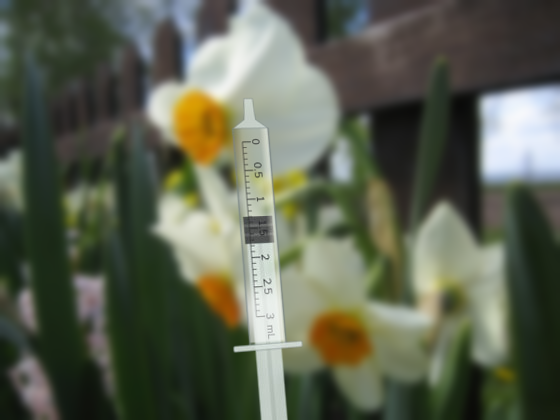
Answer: mL 1.3
